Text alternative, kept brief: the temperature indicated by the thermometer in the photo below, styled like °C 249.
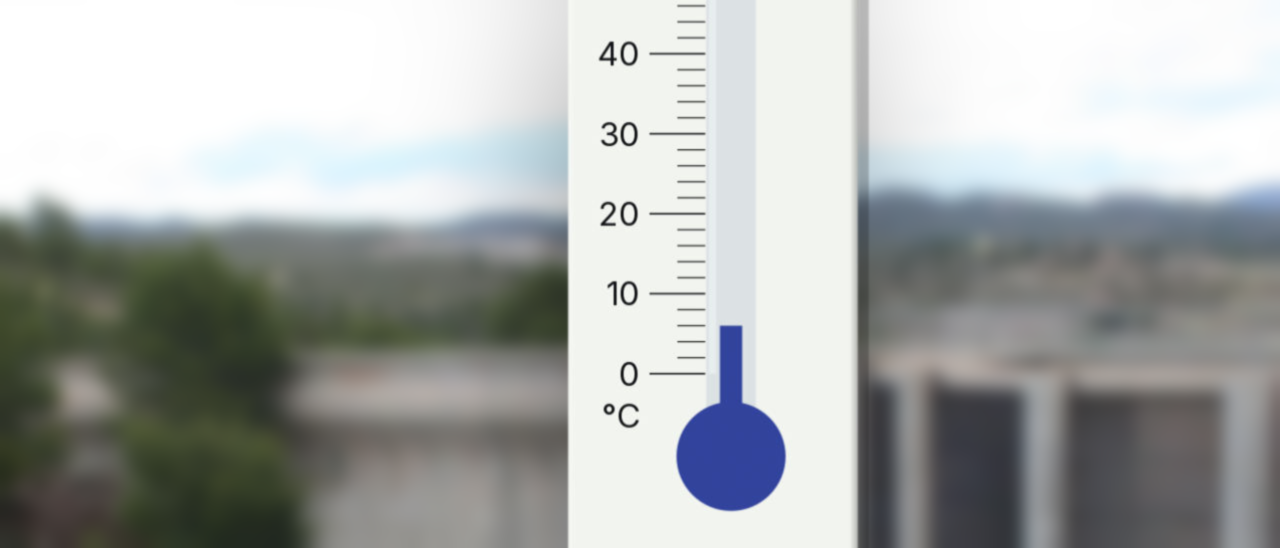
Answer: °C 6
